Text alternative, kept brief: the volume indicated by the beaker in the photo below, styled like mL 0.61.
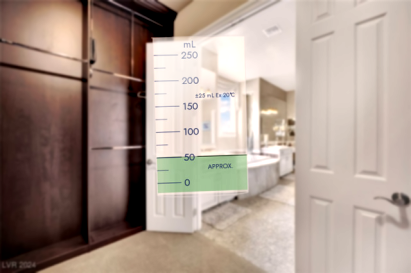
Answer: mL 50
